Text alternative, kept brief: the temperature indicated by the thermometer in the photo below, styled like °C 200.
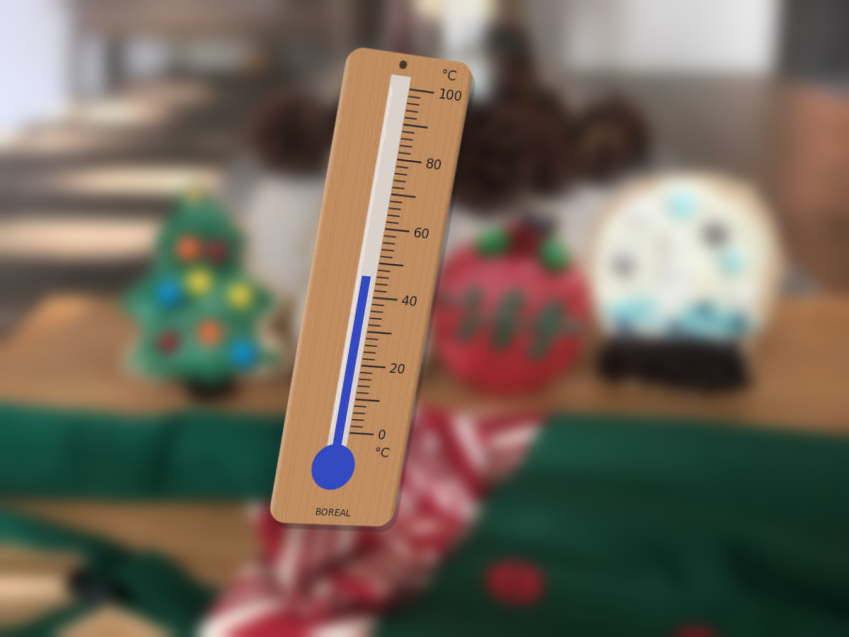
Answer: °C 46
